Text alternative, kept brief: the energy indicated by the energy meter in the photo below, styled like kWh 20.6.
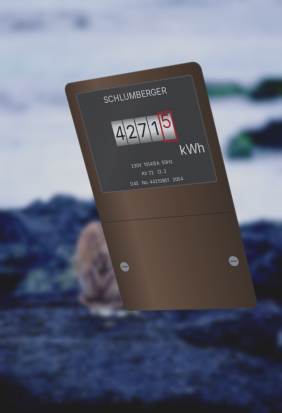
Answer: kWh 4271.5
